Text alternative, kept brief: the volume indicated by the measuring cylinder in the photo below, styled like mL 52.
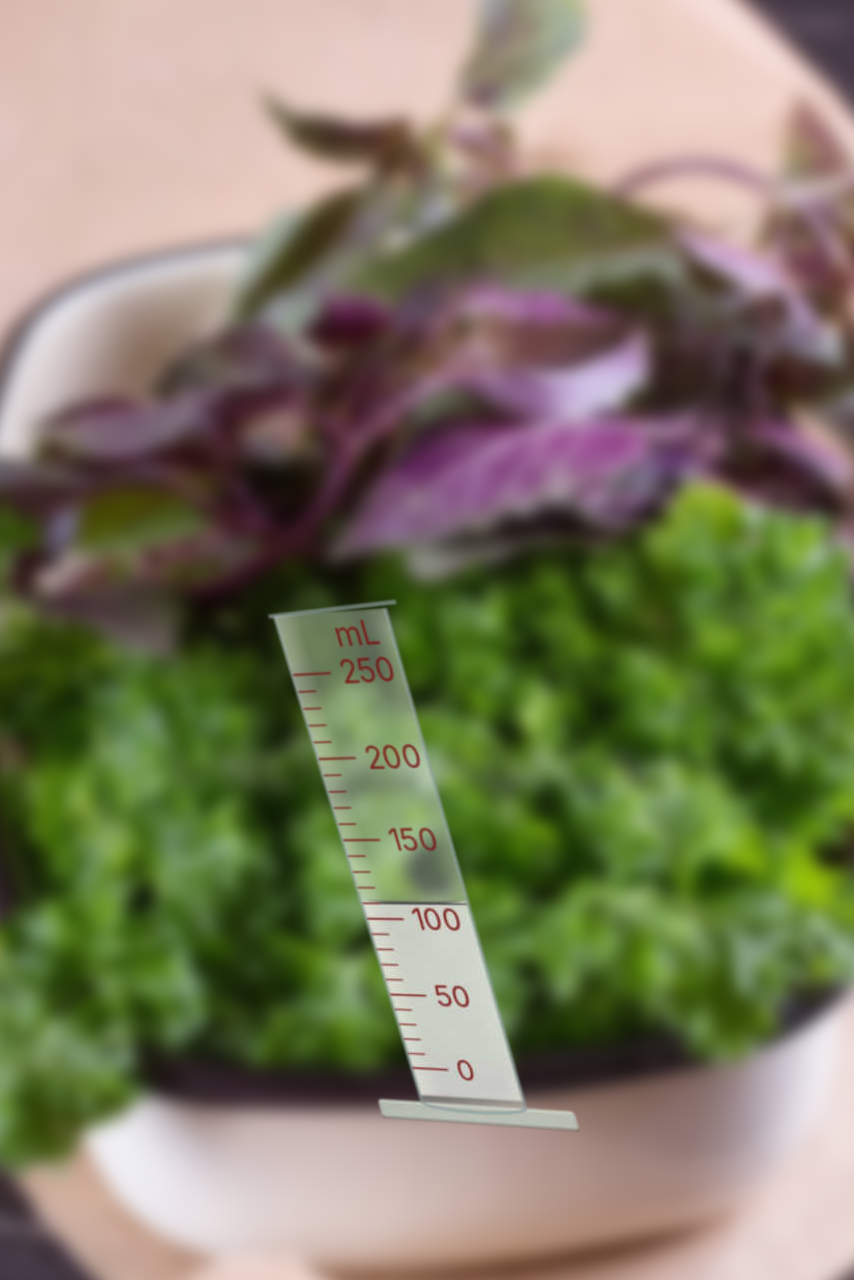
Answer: mL 110
